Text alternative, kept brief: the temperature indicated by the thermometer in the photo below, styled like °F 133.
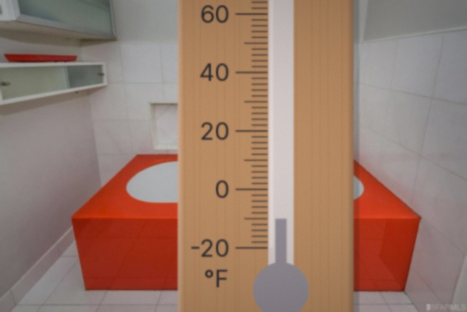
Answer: °F -10
